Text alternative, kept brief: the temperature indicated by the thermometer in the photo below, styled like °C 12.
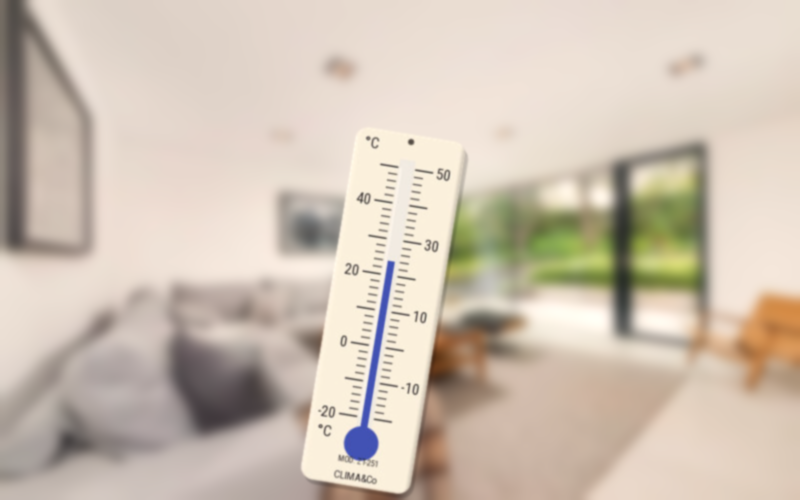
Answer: °C 24
